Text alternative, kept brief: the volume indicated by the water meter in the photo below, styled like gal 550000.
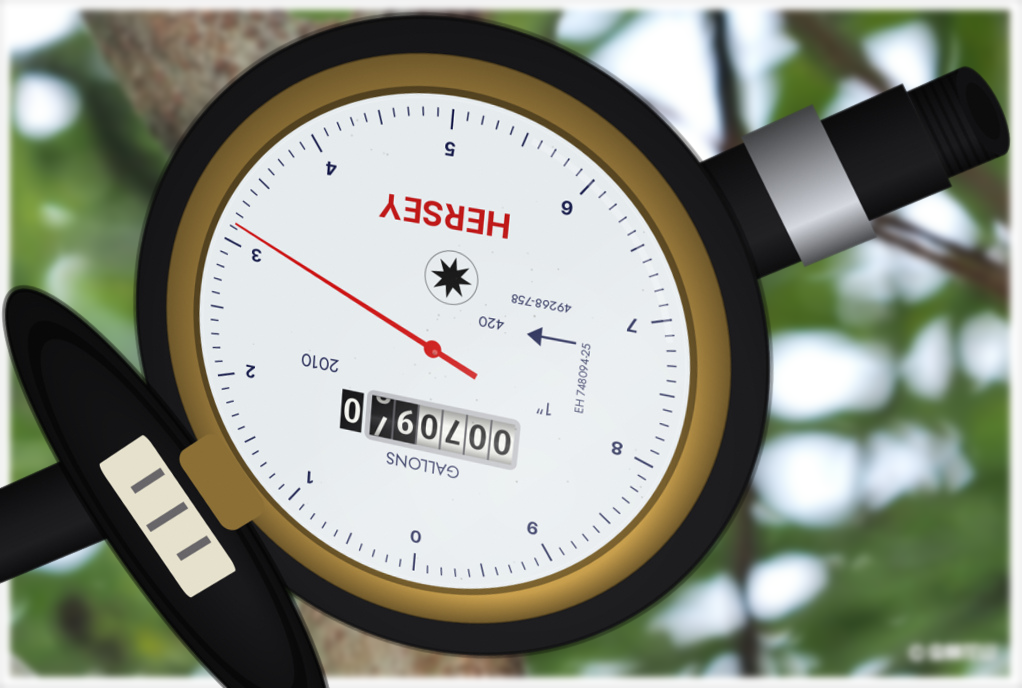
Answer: gal 70973.1
